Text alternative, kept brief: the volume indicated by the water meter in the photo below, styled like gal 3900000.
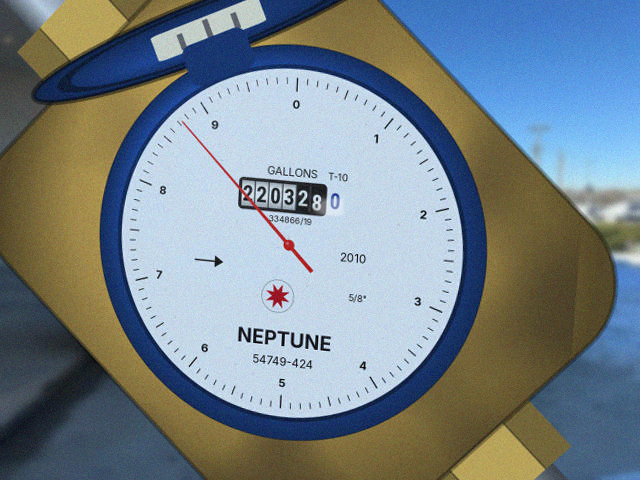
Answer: gal 2203278.7
